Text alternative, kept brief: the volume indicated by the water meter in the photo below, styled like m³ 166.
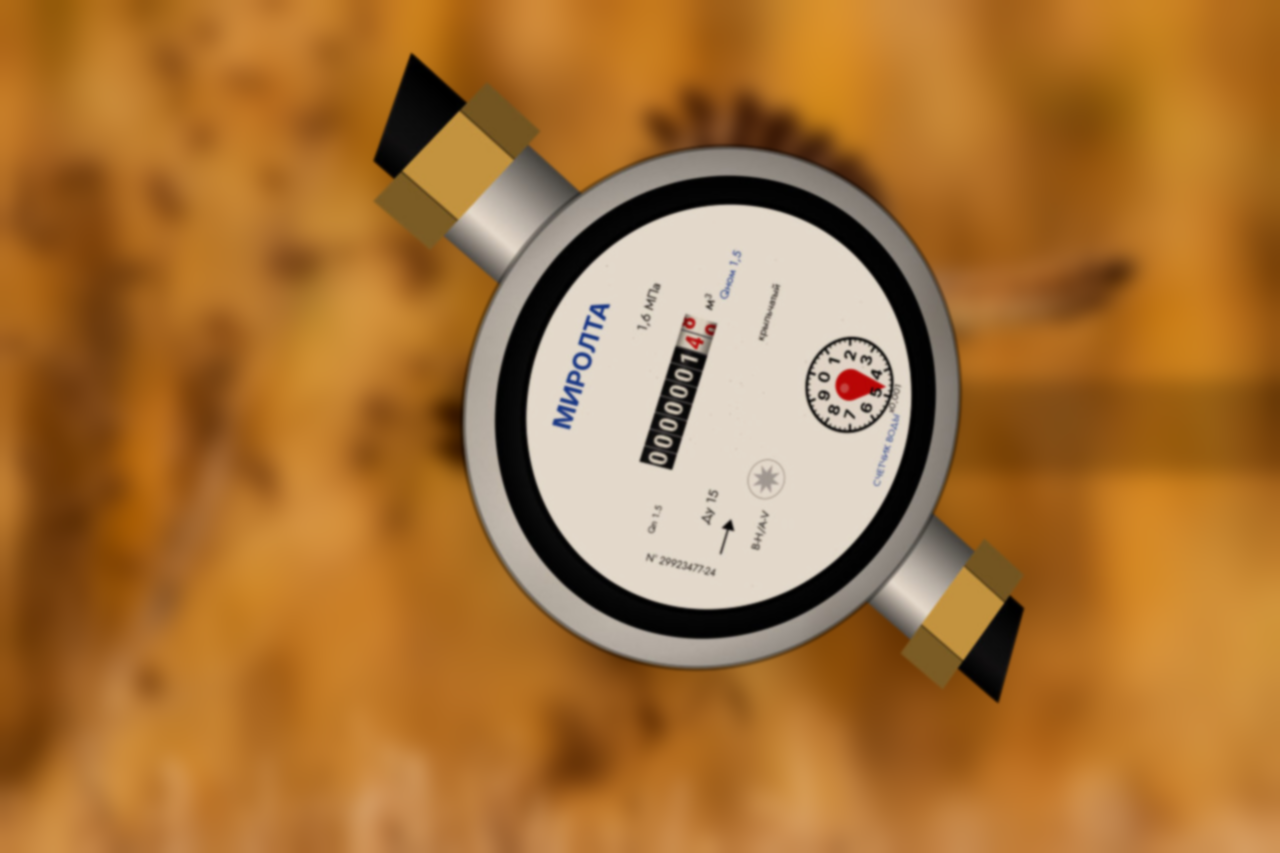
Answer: m³ 1.484
